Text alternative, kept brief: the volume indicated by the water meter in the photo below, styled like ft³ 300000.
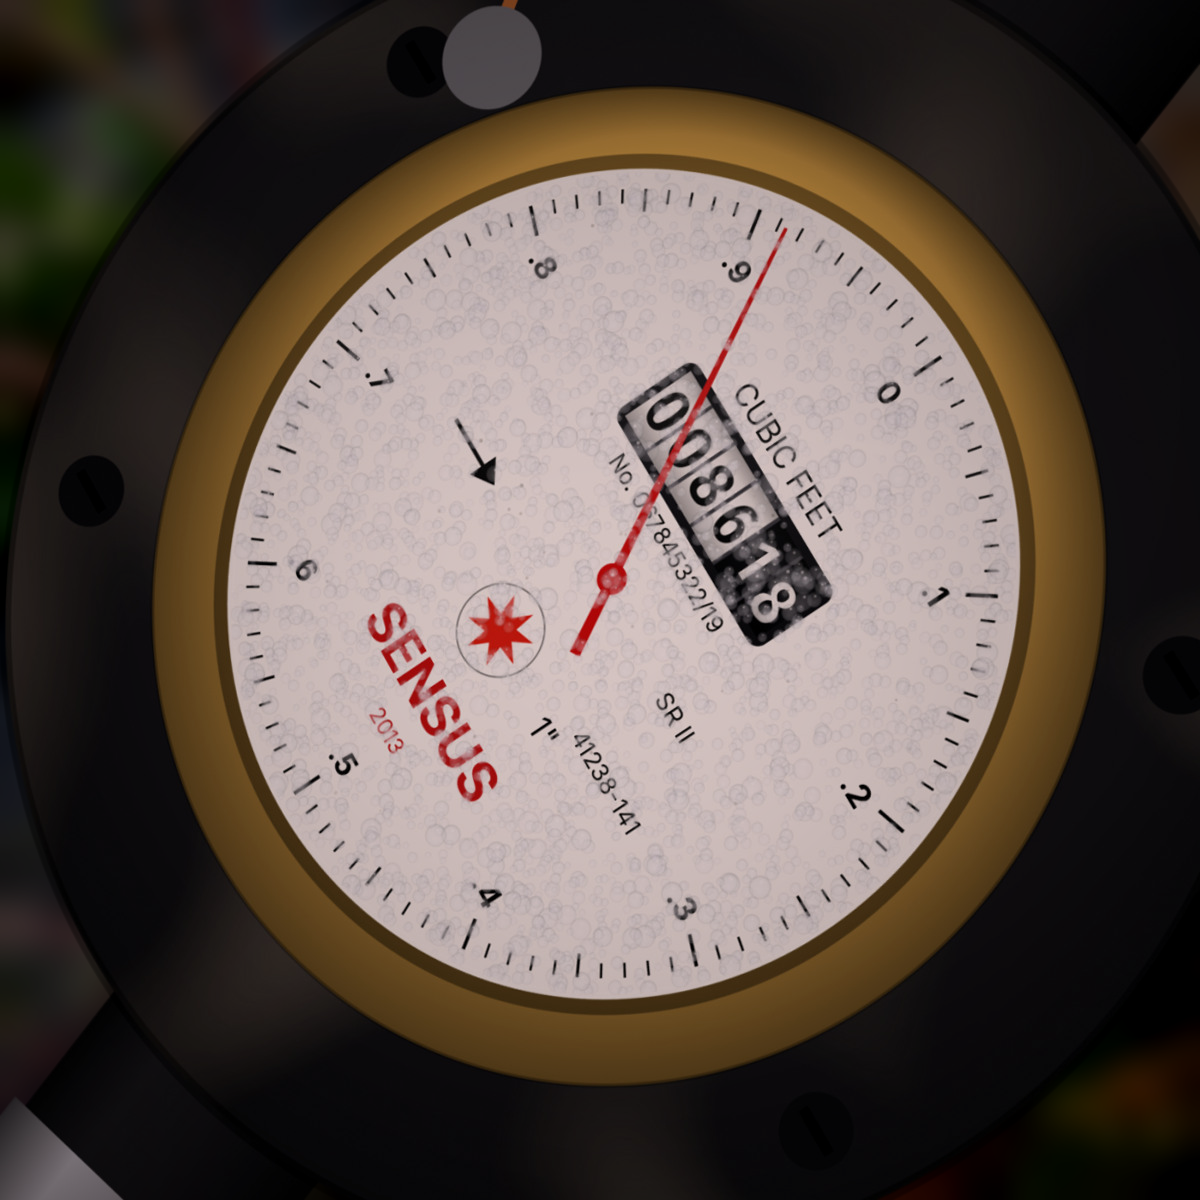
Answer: ft³ 8617.91
